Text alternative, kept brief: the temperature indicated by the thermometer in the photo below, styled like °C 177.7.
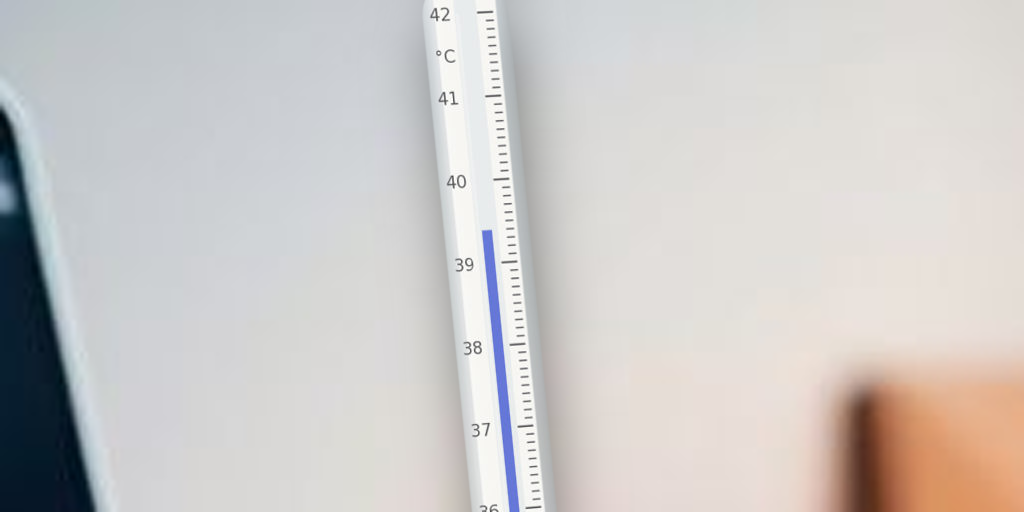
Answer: °C 39.4
